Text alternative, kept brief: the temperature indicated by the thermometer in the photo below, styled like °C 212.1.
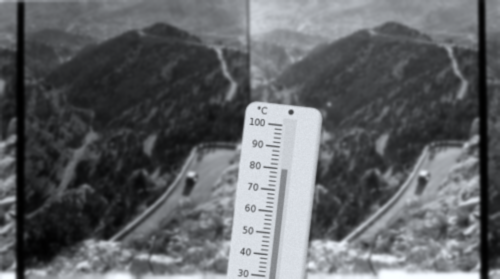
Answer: °C 80
